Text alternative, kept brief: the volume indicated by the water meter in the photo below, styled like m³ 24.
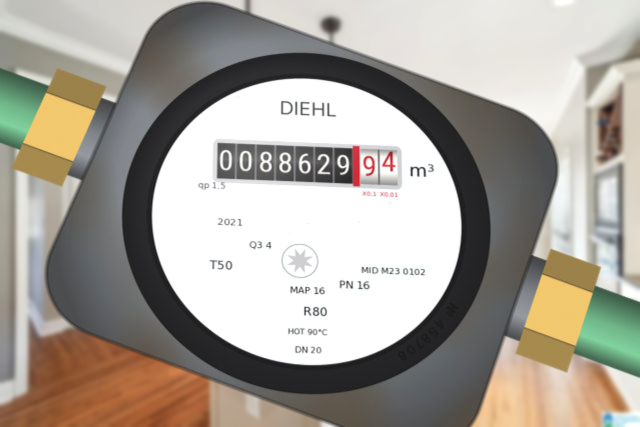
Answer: m³ 88629.94
